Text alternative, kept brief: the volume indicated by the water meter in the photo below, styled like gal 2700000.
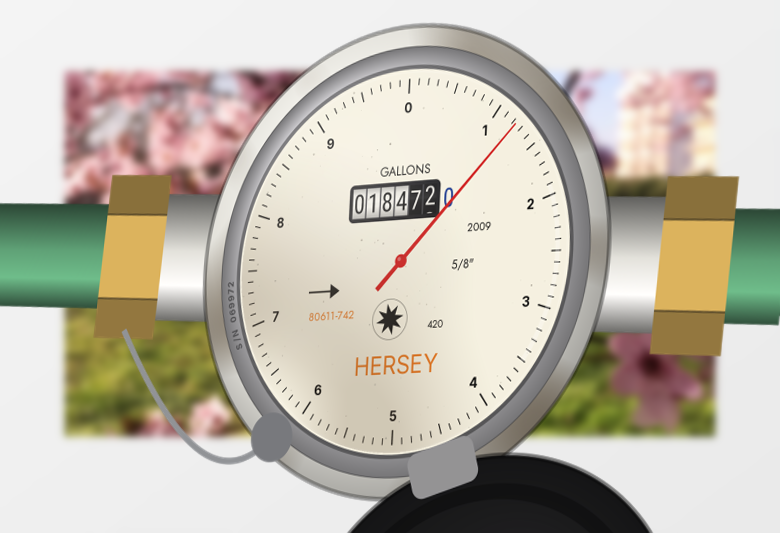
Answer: gal 184721.2
